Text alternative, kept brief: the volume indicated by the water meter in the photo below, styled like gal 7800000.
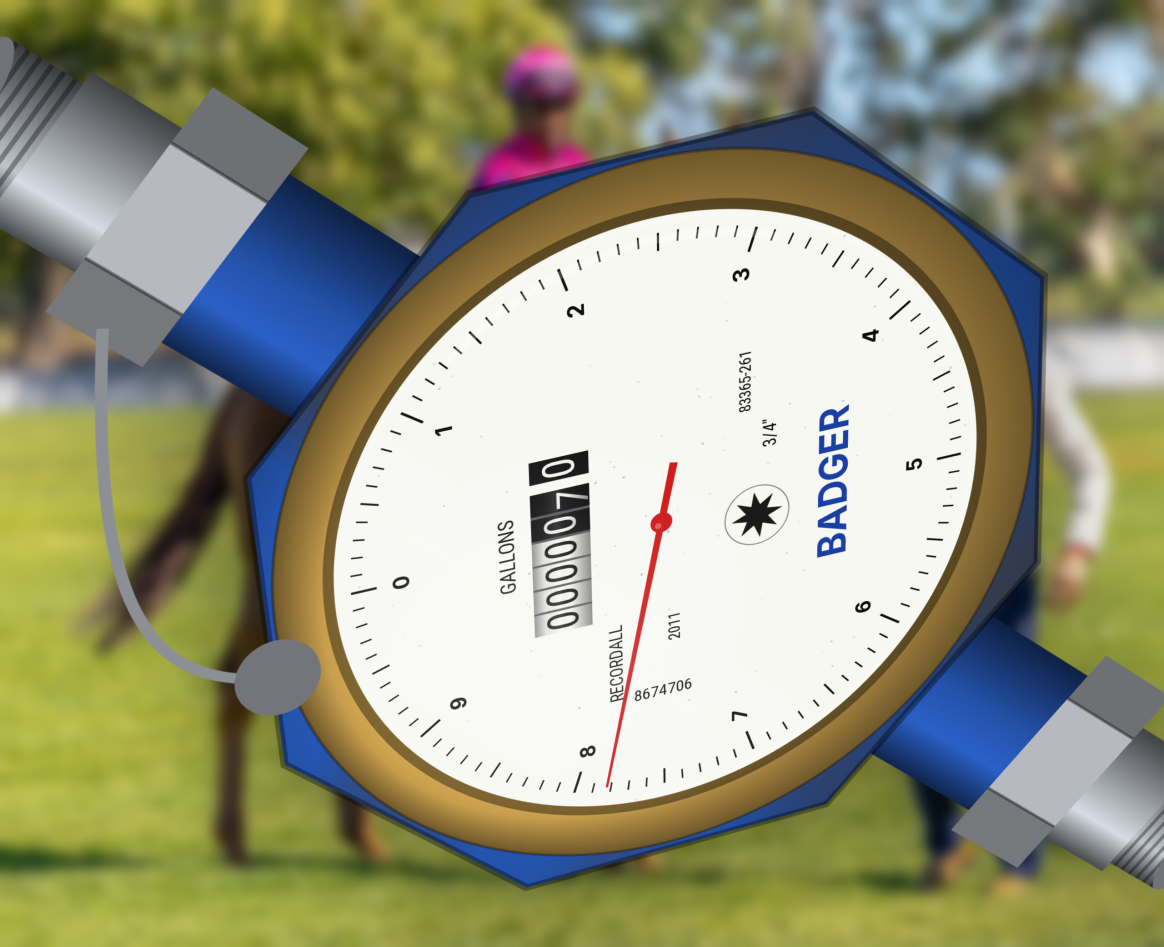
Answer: gal 67.8
